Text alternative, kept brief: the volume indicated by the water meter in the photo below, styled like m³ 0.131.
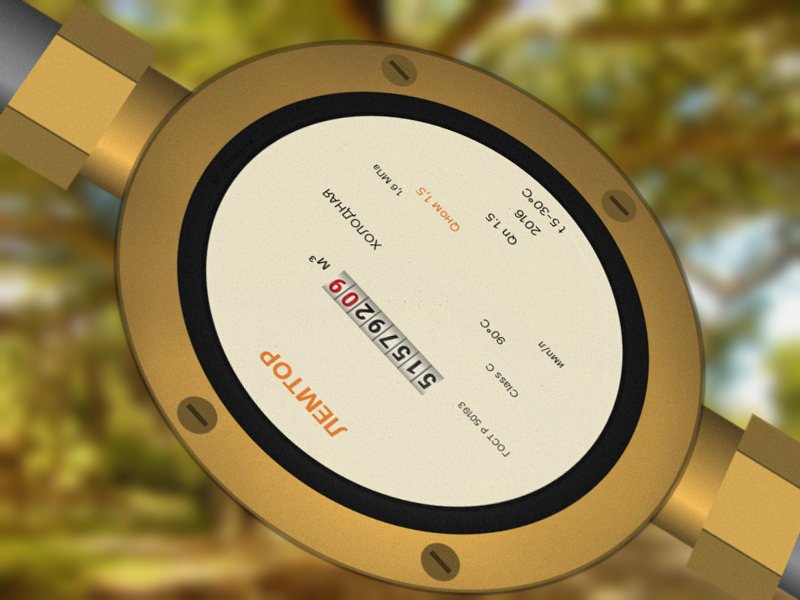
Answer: m³ 515792.09
